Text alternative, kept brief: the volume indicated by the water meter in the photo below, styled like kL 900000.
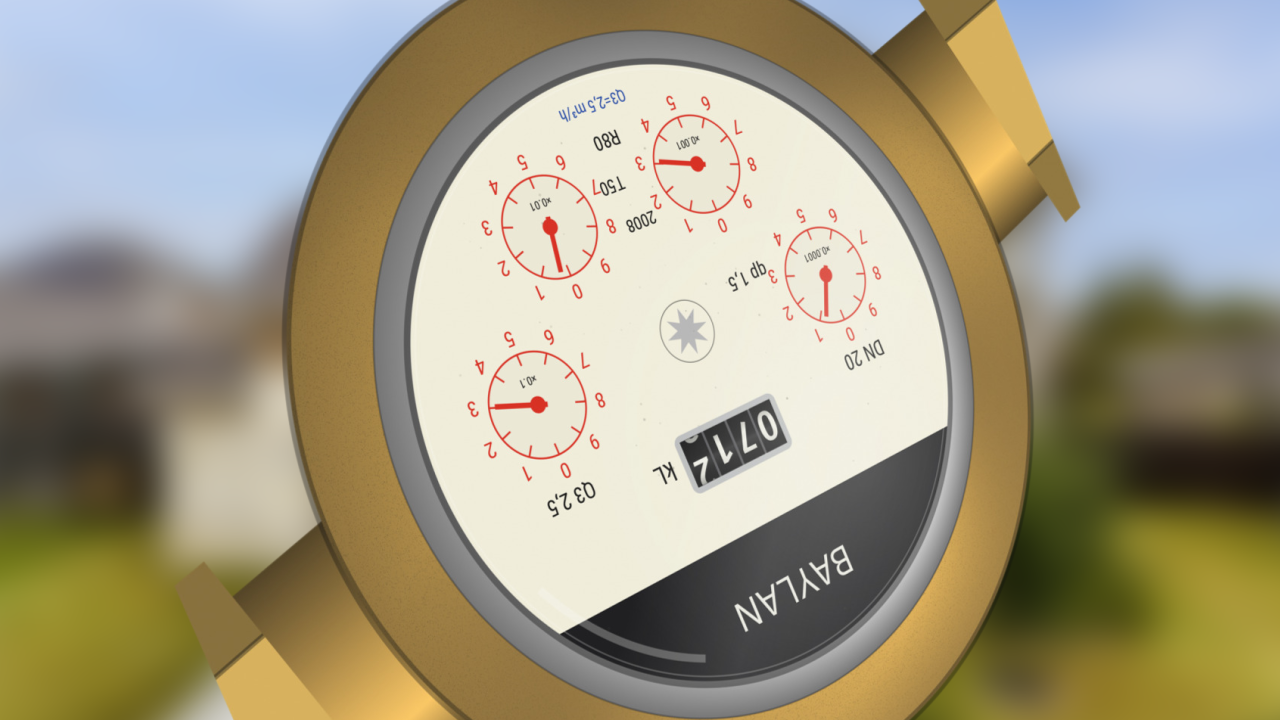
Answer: kL 712.3030
